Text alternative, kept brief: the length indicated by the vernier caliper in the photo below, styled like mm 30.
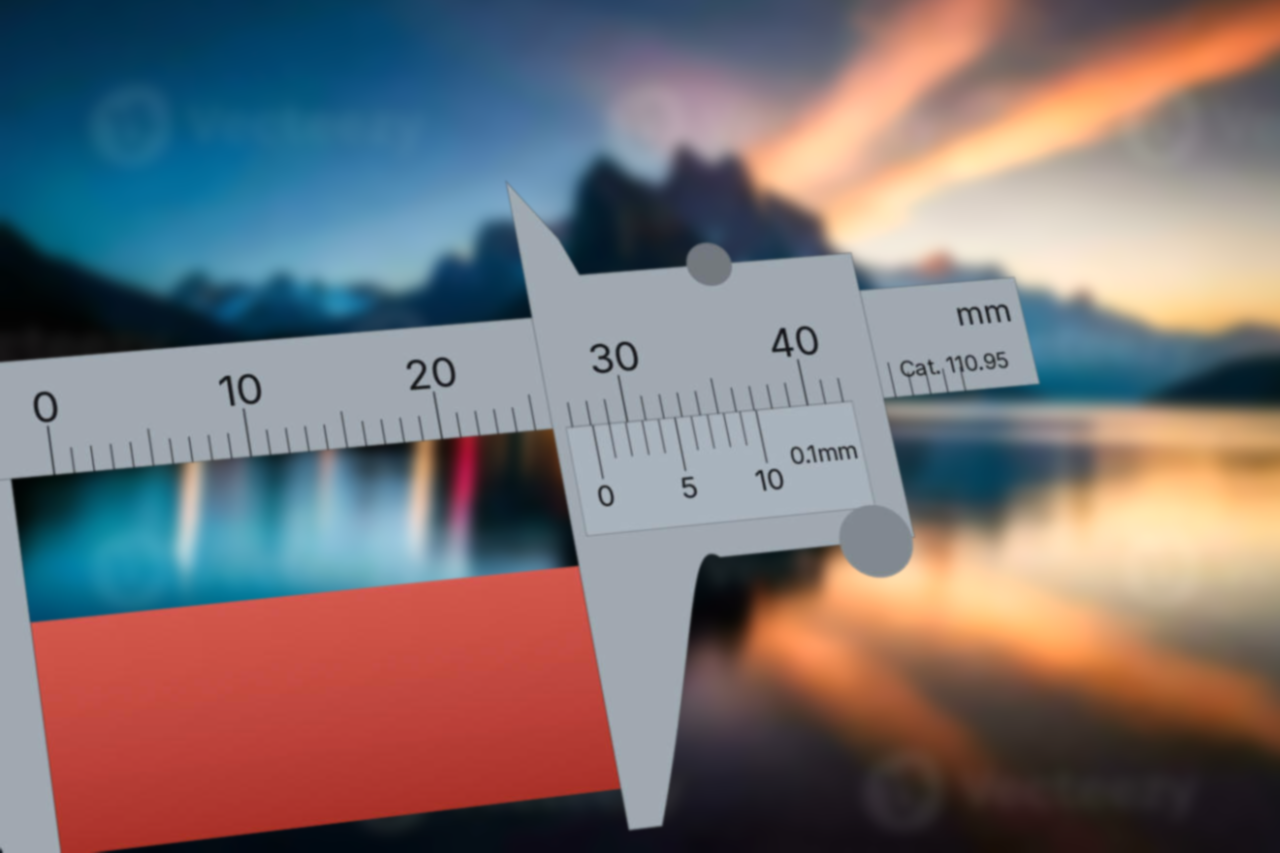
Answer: mm 28.1
